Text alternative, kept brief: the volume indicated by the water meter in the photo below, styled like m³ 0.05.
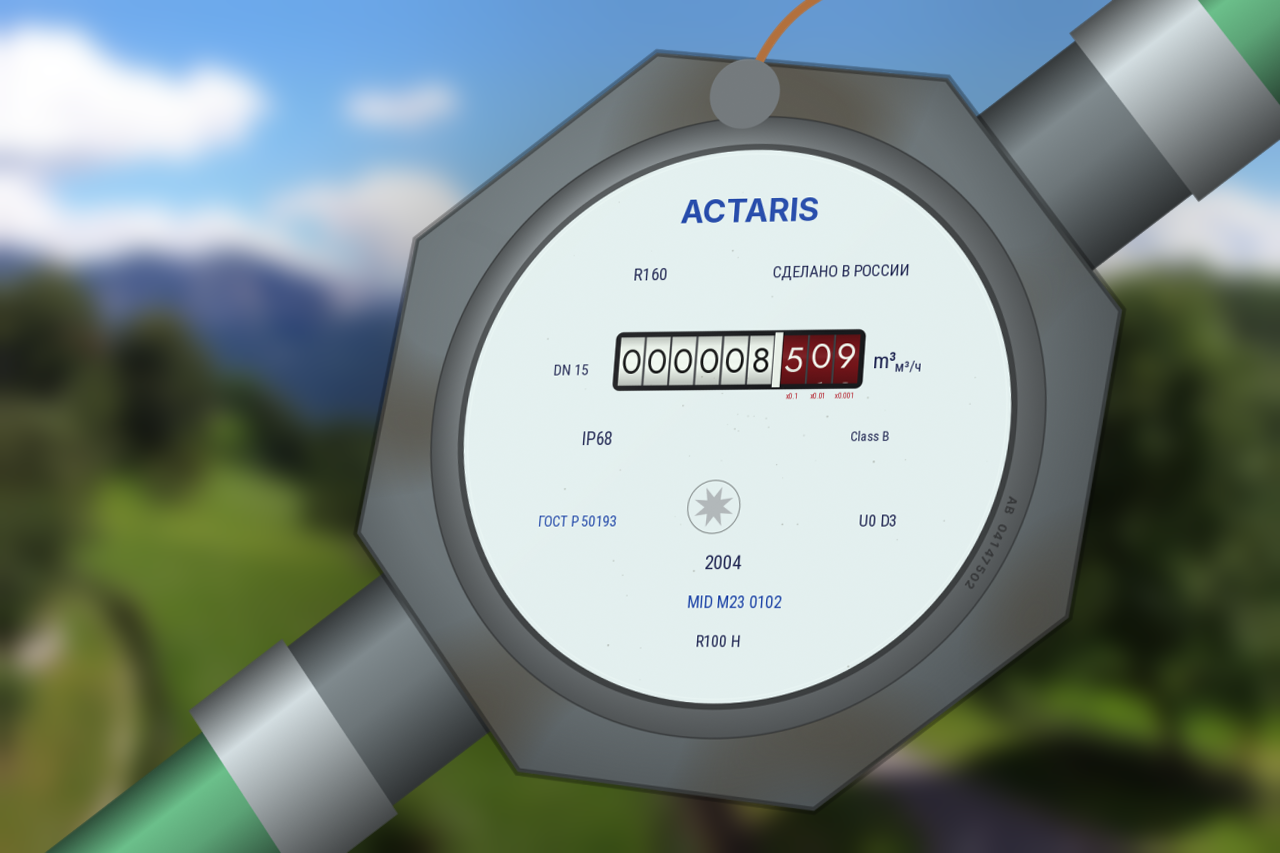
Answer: m³ 8.509
